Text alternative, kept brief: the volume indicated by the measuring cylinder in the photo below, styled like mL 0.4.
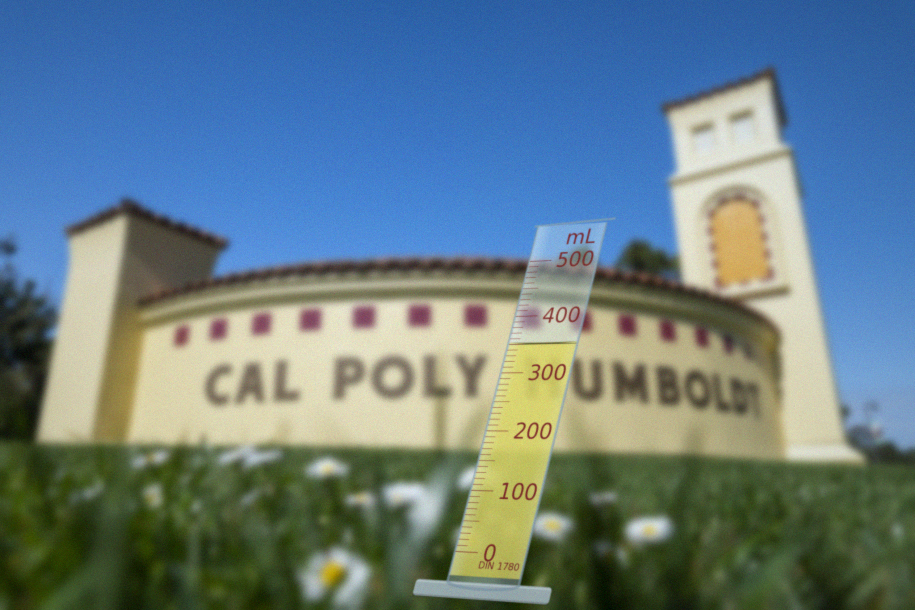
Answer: mL 350
